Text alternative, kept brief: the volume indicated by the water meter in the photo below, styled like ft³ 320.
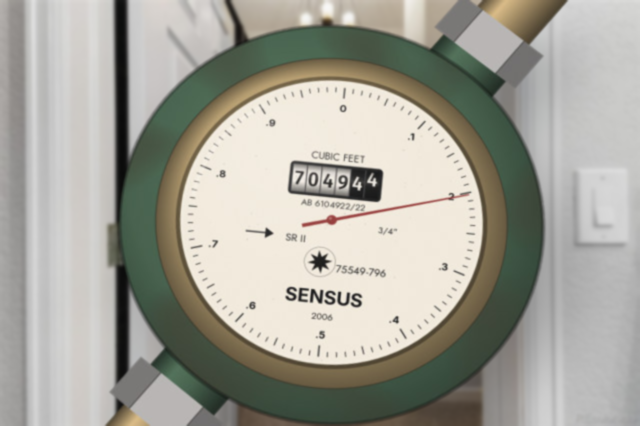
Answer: ft³ 704944.20
